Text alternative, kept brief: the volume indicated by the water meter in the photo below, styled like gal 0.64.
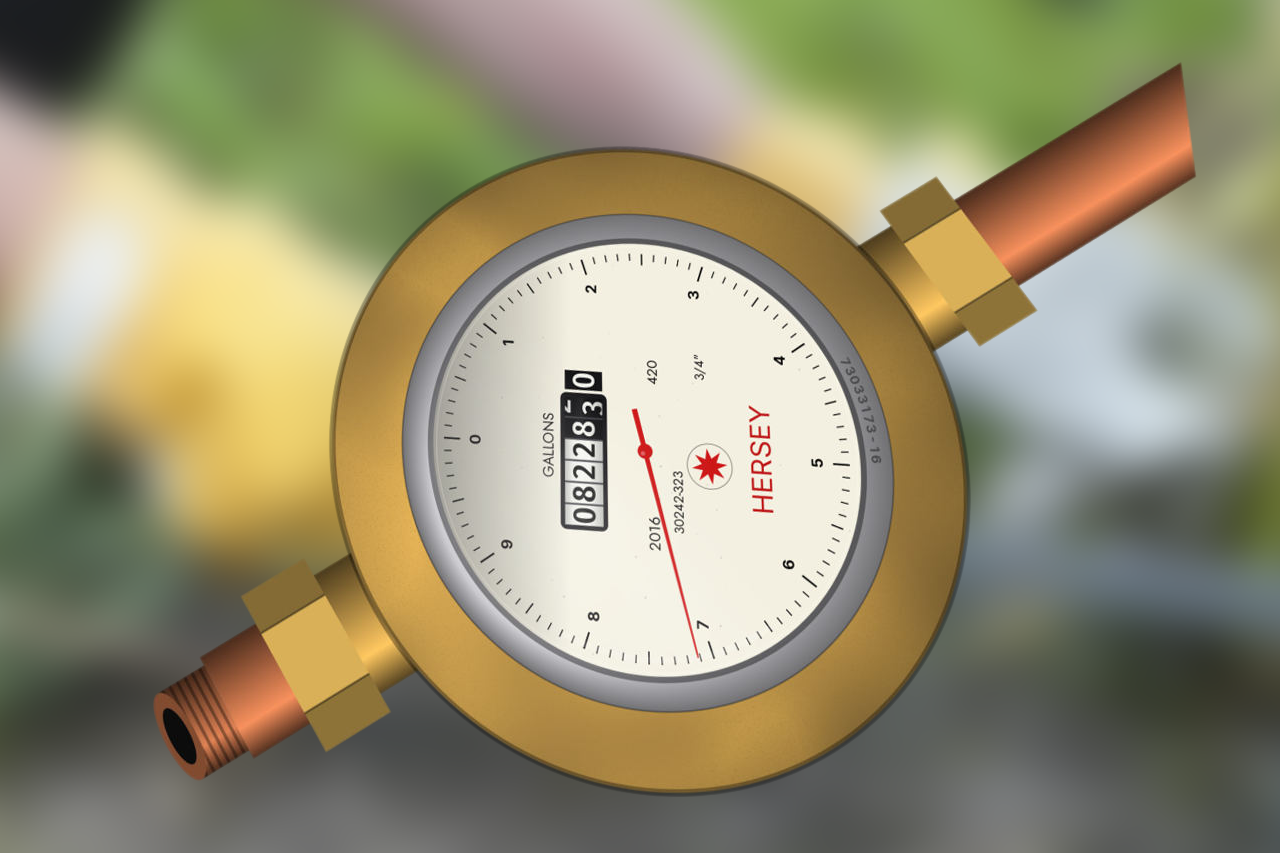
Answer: gal 822827.1
